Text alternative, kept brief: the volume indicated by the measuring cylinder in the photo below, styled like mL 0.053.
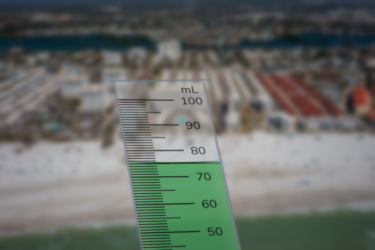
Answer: mL 75
